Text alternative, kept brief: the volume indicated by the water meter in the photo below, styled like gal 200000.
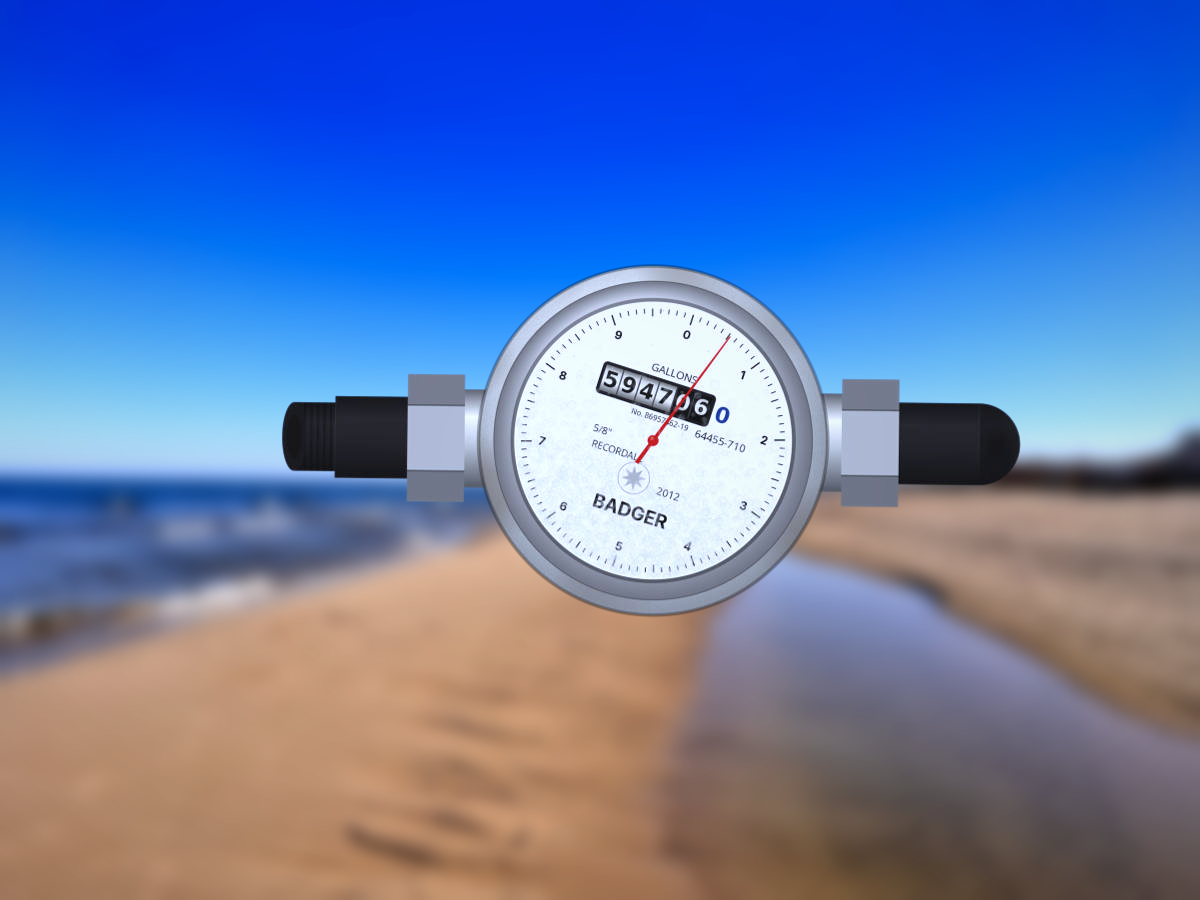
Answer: gal 5947060.5
